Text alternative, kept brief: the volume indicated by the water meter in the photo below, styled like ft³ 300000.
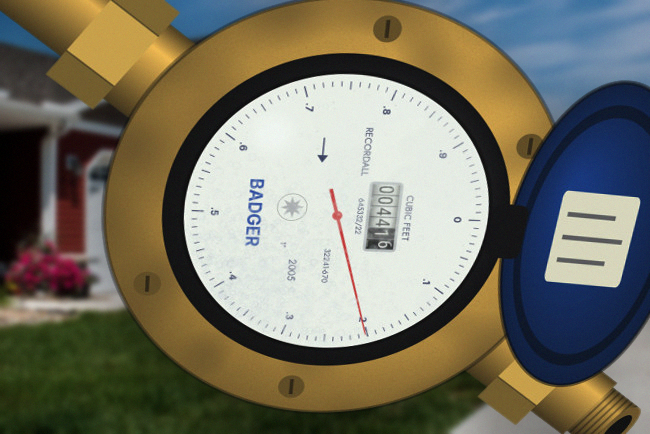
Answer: ft³ 4416.20
